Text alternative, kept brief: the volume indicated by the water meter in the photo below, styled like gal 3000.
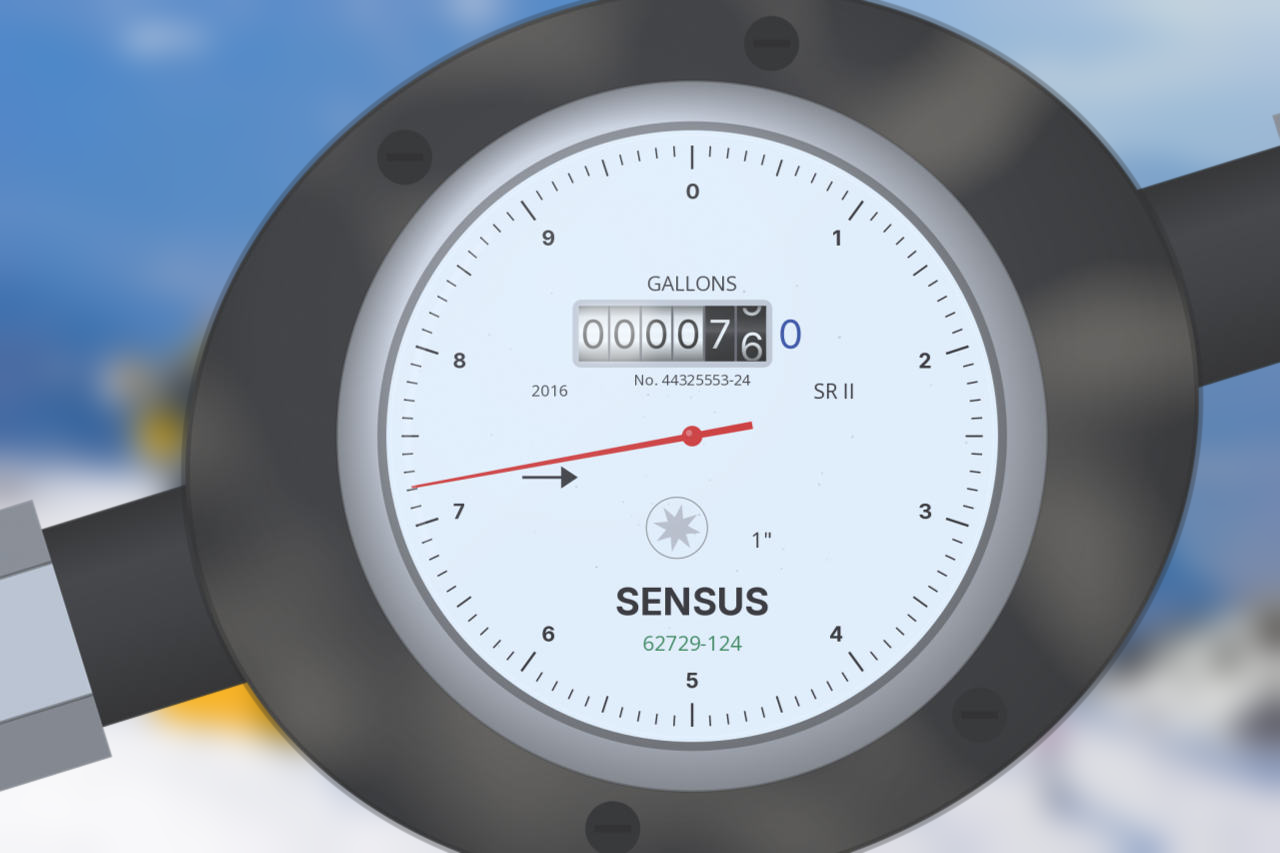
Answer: gal 757.2
